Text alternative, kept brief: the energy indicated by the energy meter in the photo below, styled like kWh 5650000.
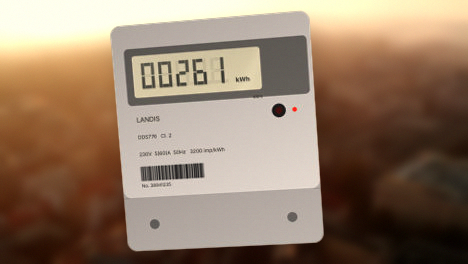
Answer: kWh 261
